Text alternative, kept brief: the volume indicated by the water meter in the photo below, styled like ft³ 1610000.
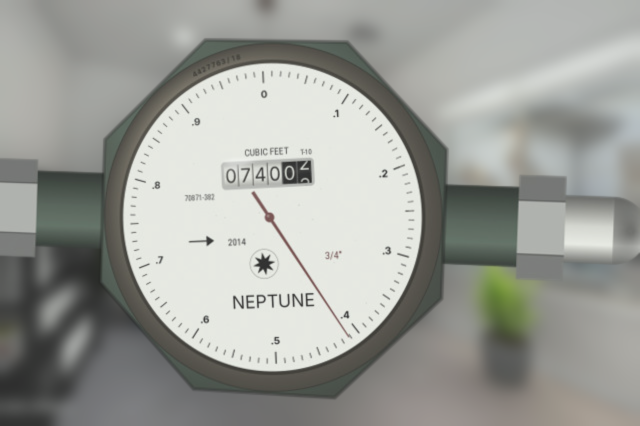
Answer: ft³ 74002.41
